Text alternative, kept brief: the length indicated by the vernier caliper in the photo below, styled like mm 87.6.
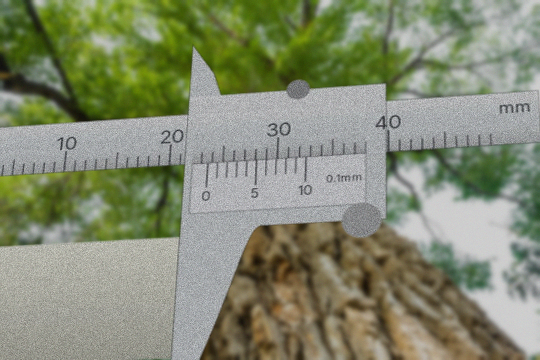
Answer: mm 23.6
